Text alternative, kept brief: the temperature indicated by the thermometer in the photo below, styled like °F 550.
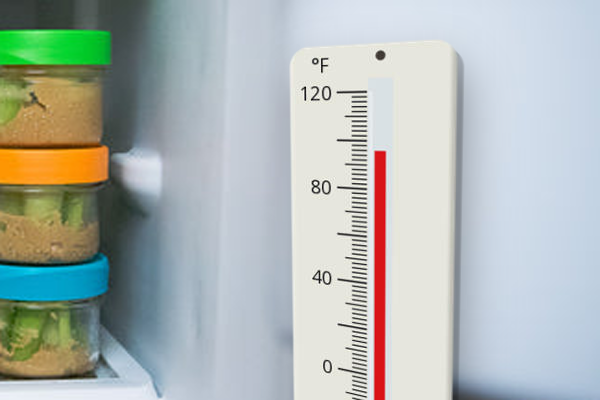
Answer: °F 96
